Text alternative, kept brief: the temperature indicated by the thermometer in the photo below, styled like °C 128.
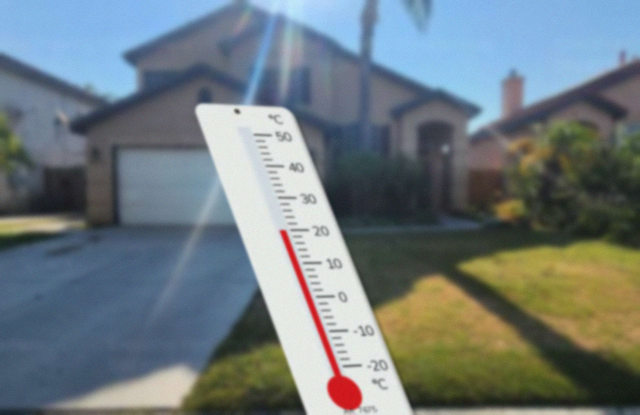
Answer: °C 20
